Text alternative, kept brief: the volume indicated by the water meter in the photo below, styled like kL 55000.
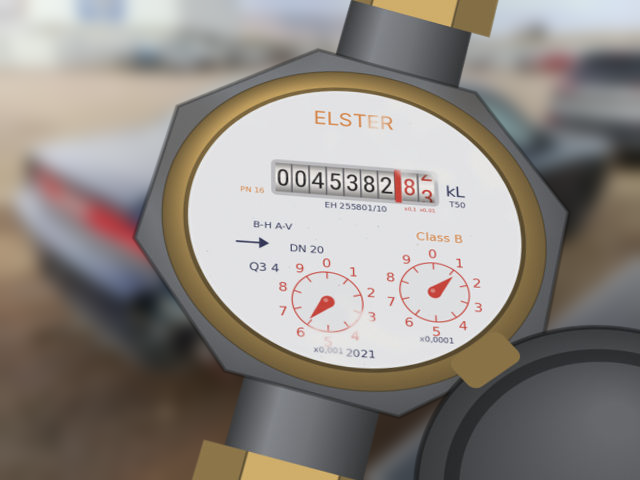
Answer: kL 45382.8261
